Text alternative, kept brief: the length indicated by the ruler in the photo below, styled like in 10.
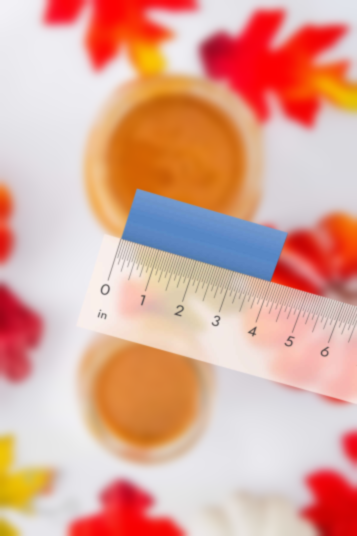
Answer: in 4
